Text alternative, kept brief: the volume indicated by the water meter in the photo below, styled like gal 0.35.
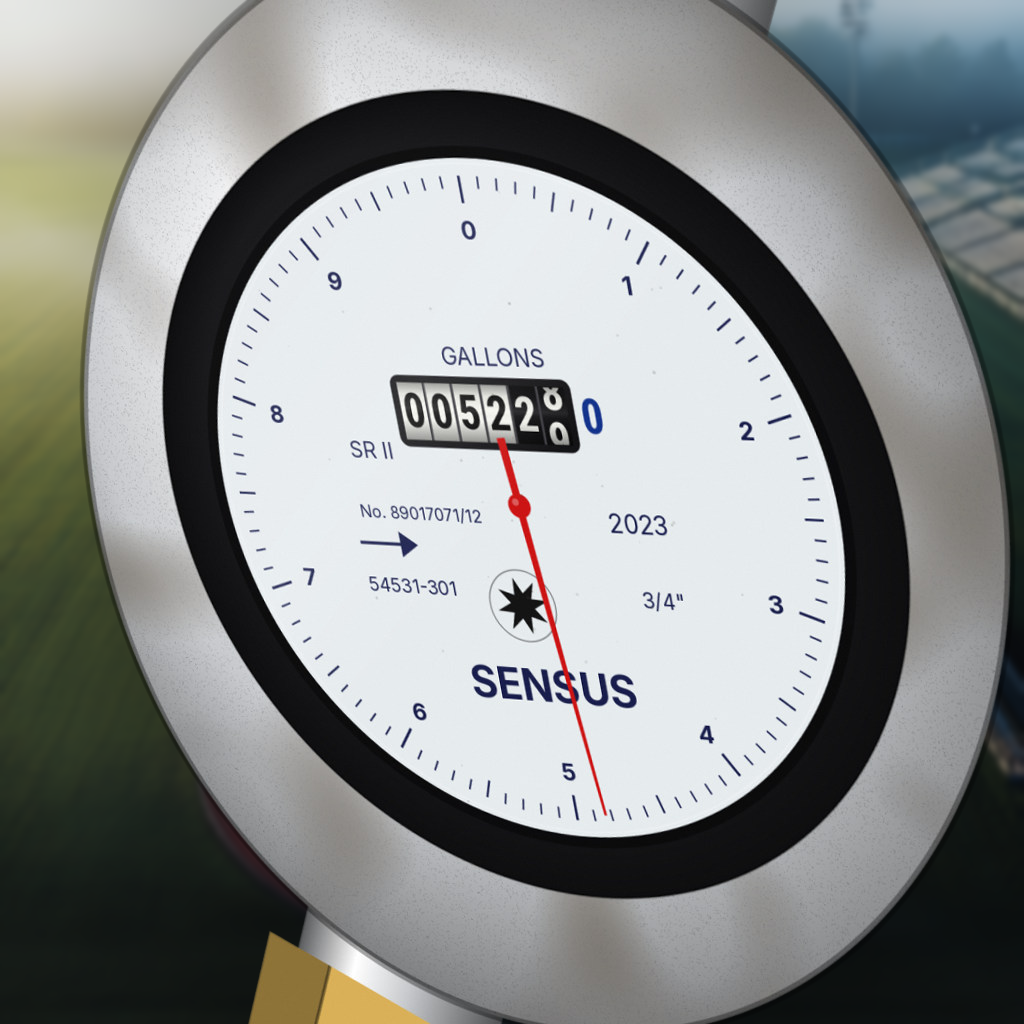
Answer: gal 52284.8
